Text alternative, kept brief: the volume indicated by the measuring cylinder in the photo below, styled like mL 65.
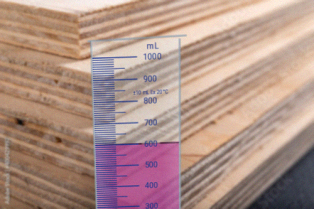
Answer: mL 600
